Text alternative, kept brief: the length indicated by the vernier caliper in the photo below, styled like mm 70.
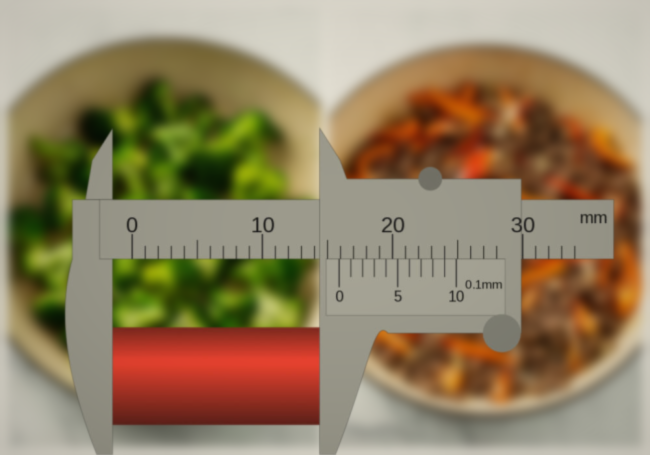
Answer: mm 15.9
